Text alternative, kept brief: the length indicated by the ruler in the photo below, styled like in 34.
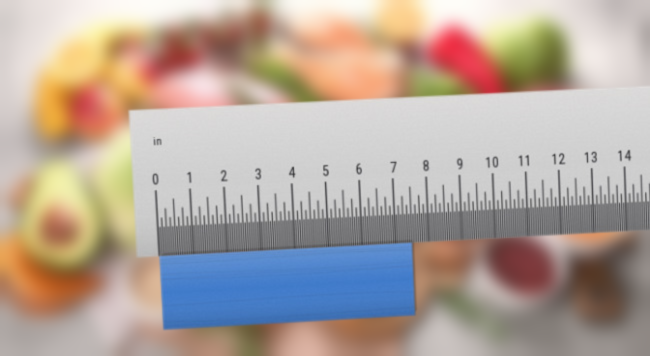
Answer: in 7.5
